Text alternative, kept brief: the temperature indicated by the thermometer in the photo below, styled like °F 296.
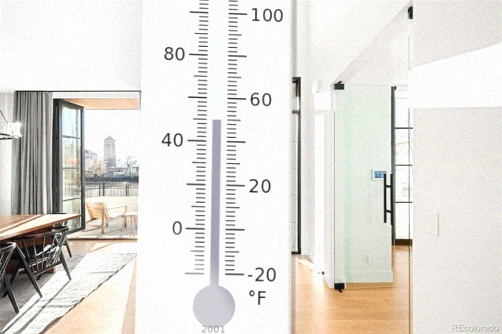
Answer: °F 50
